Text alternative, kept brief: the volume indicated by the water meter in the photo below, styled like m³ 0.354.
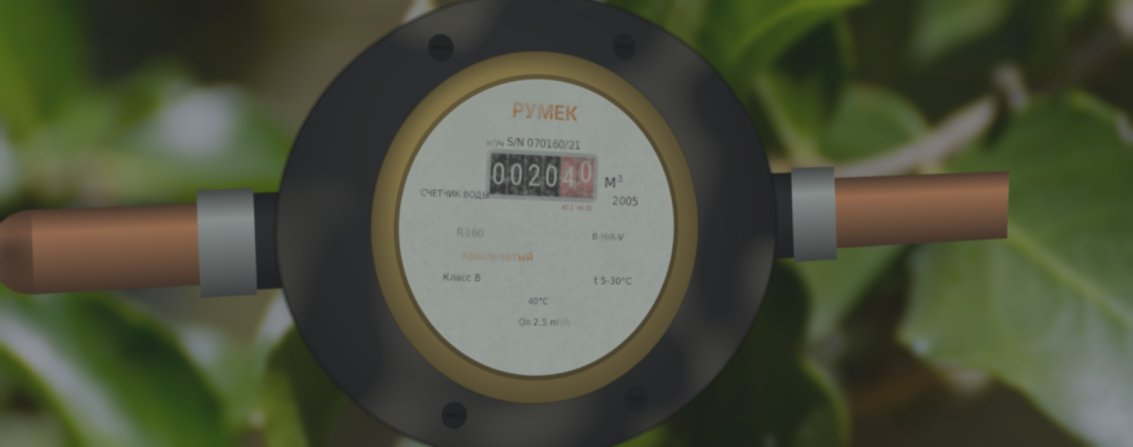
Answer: m³ 20.40
